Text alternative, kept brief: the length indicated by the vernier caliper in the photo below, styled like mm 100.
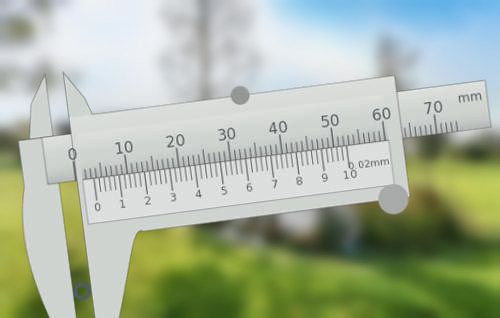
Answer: mm 3.5
